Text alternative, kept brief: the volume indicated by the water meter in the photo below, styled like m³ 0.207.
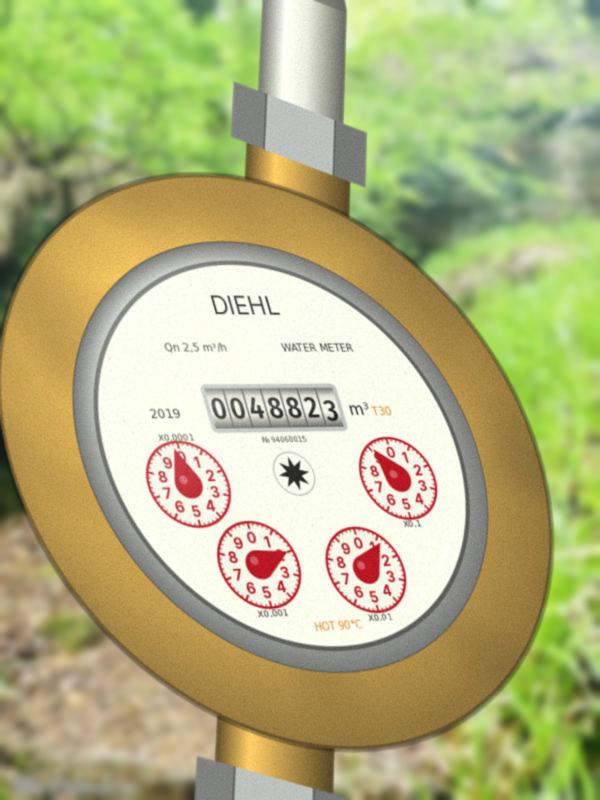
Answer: m³ 48822.9119
